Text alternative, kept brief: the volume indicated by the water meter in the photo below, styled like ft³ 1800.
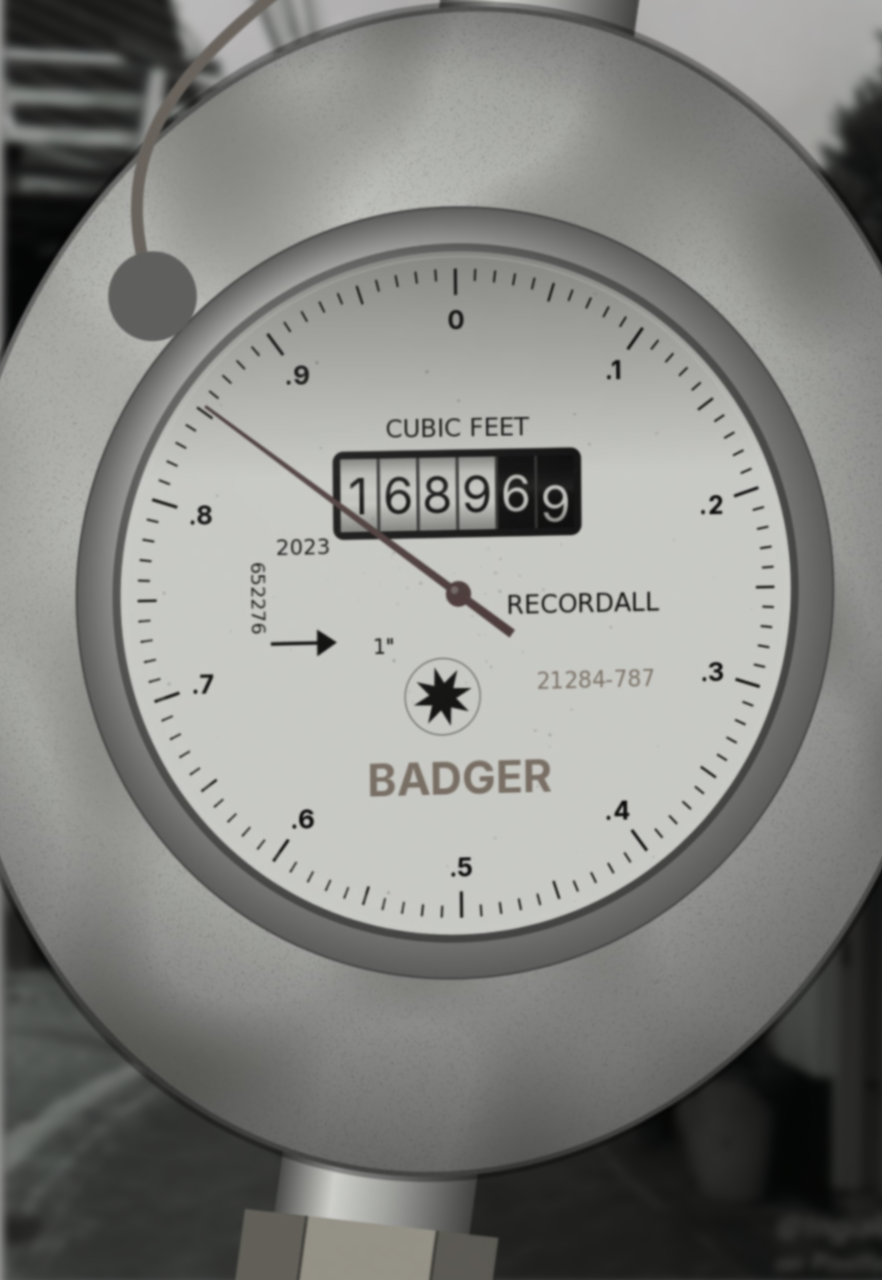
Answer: ft³ 168968.85
